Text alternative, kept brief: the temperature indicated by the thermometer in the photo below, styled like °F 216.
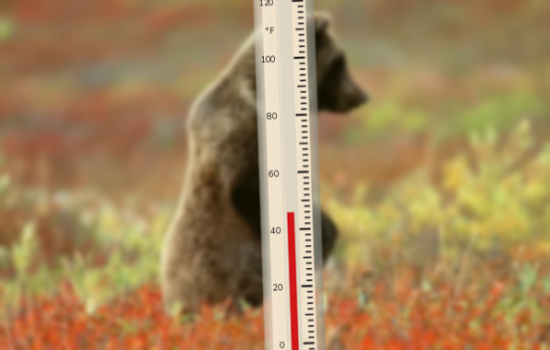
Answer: °F 46
